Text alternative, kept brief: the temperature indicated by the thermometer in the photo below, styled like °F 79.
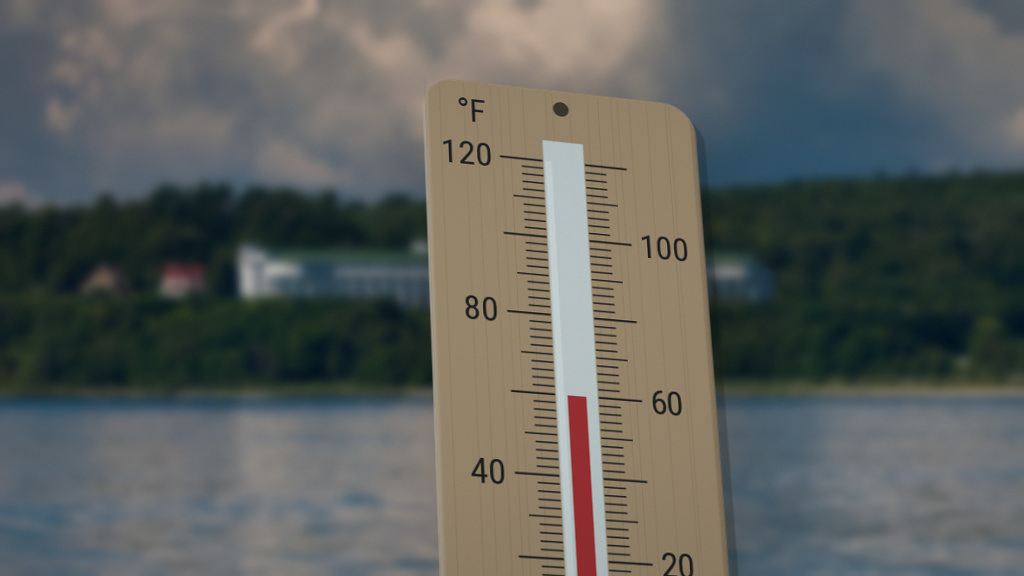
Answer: °F 60
